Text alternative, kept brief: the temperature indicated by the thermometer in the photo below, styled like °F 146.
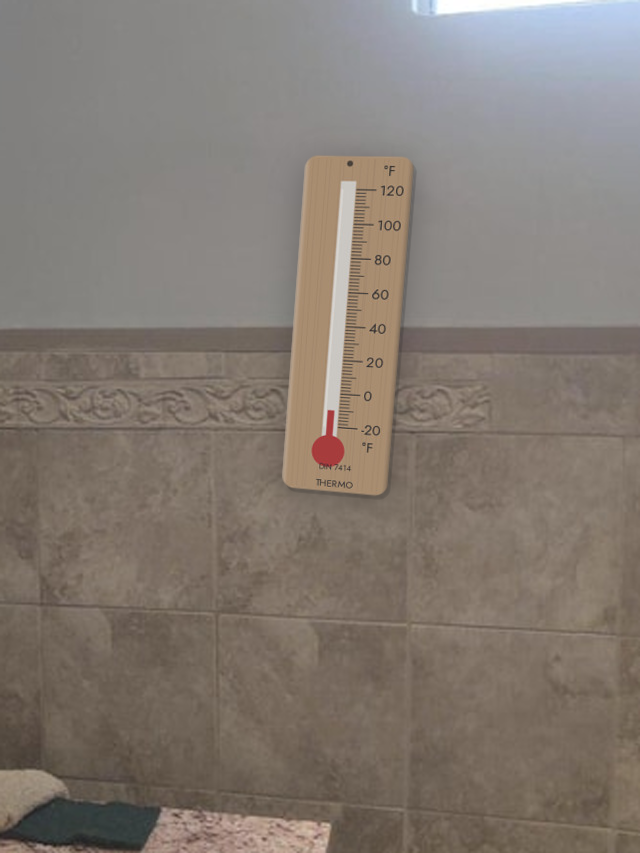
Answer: °F -10
